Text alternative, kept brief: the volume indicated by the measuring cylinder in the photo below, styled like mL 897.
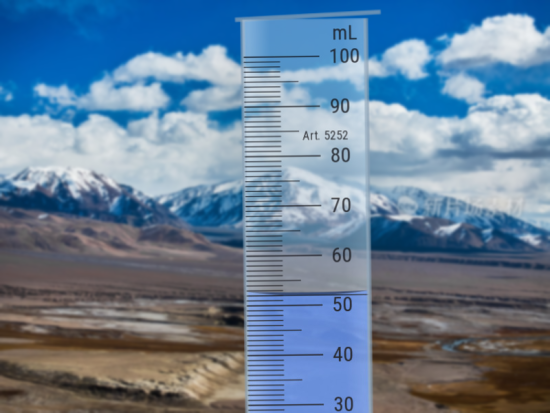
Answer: mL 52
